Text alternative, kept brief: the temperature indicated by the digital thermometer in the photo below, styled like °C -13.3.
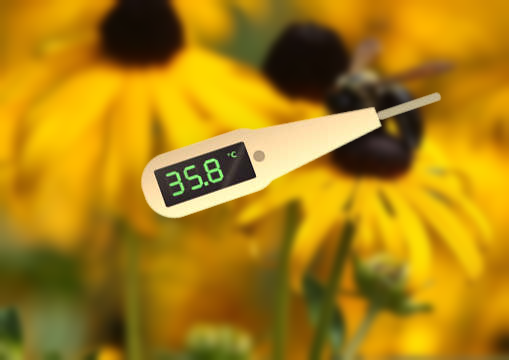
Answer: °C 35.8
